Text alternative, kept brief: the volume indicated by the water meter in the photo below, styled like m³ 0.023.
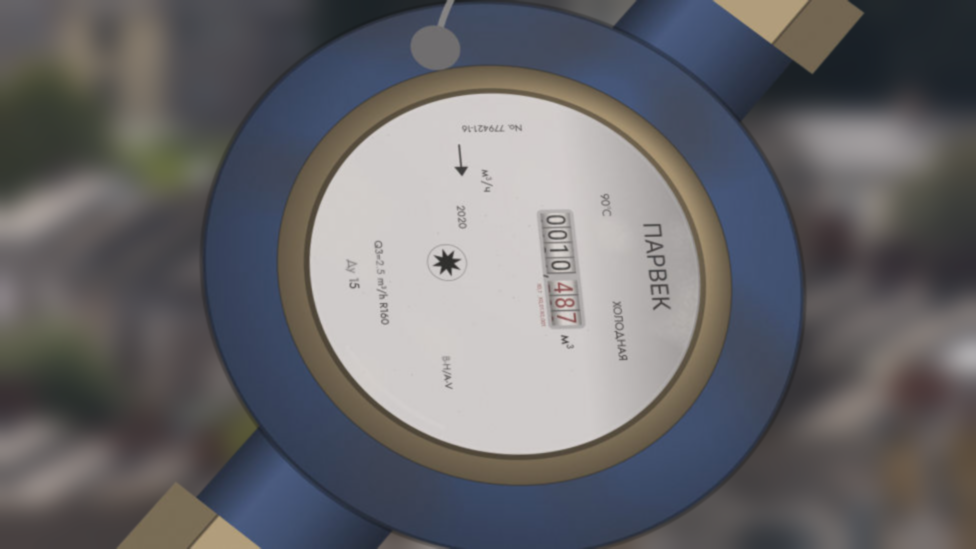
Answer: m³ 10.487
